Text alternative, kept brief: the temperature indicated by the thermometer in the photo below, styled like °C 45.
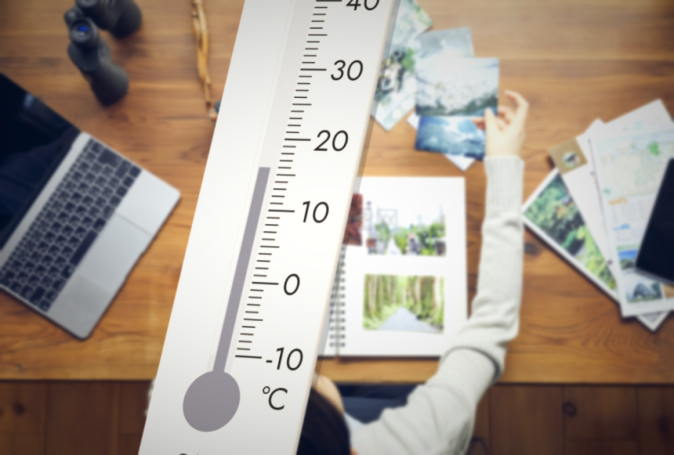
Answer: °C 16
